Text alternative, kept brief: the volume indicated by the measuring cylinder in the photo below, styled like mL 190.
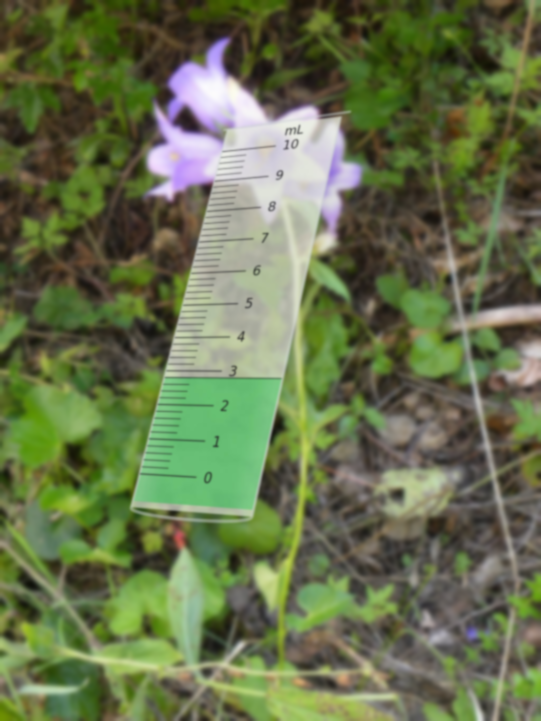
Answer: mL 2.8
